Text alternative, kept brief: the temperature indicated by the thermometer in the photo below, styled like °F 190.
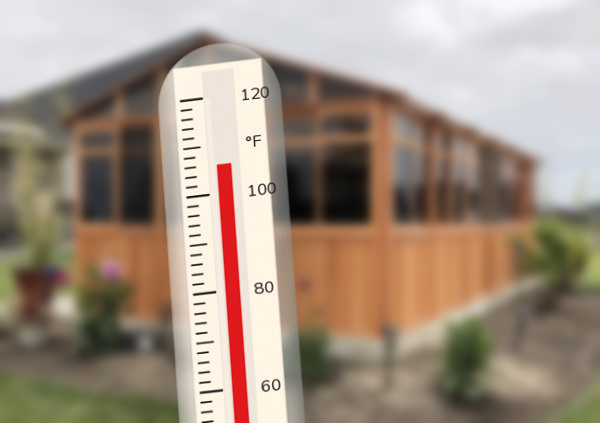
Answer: °F 106
